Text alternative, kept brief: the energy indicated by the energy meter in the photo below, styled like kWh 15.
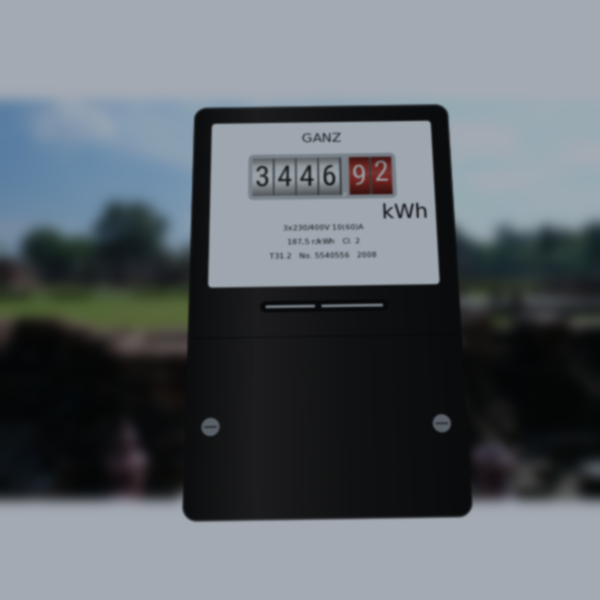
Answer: kWh 3446.92
